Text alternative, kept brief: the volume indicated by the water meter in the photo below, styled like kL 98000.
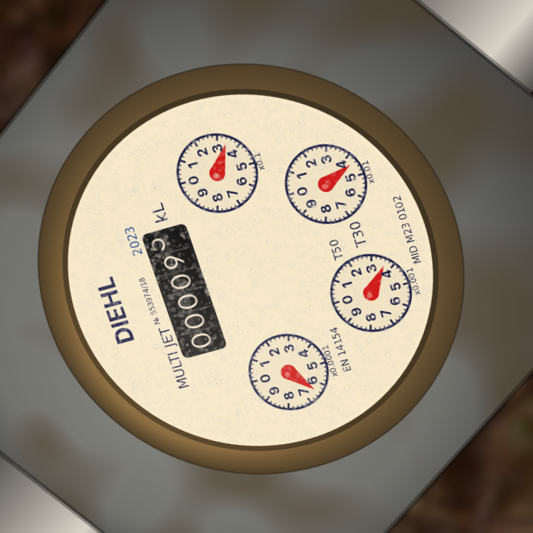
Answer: kL 95.3436
